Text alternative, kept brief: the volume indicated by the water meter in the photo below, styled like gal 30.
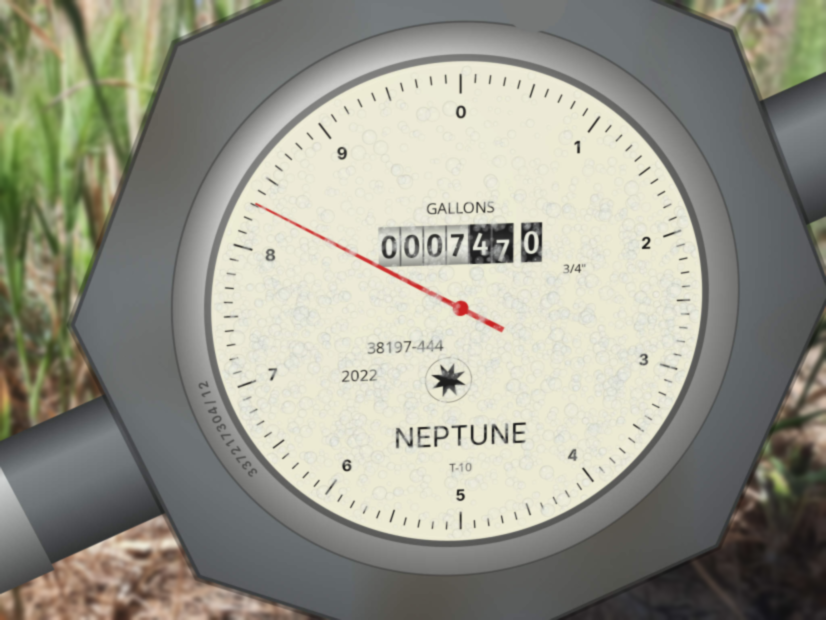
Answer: gal 7468.3
